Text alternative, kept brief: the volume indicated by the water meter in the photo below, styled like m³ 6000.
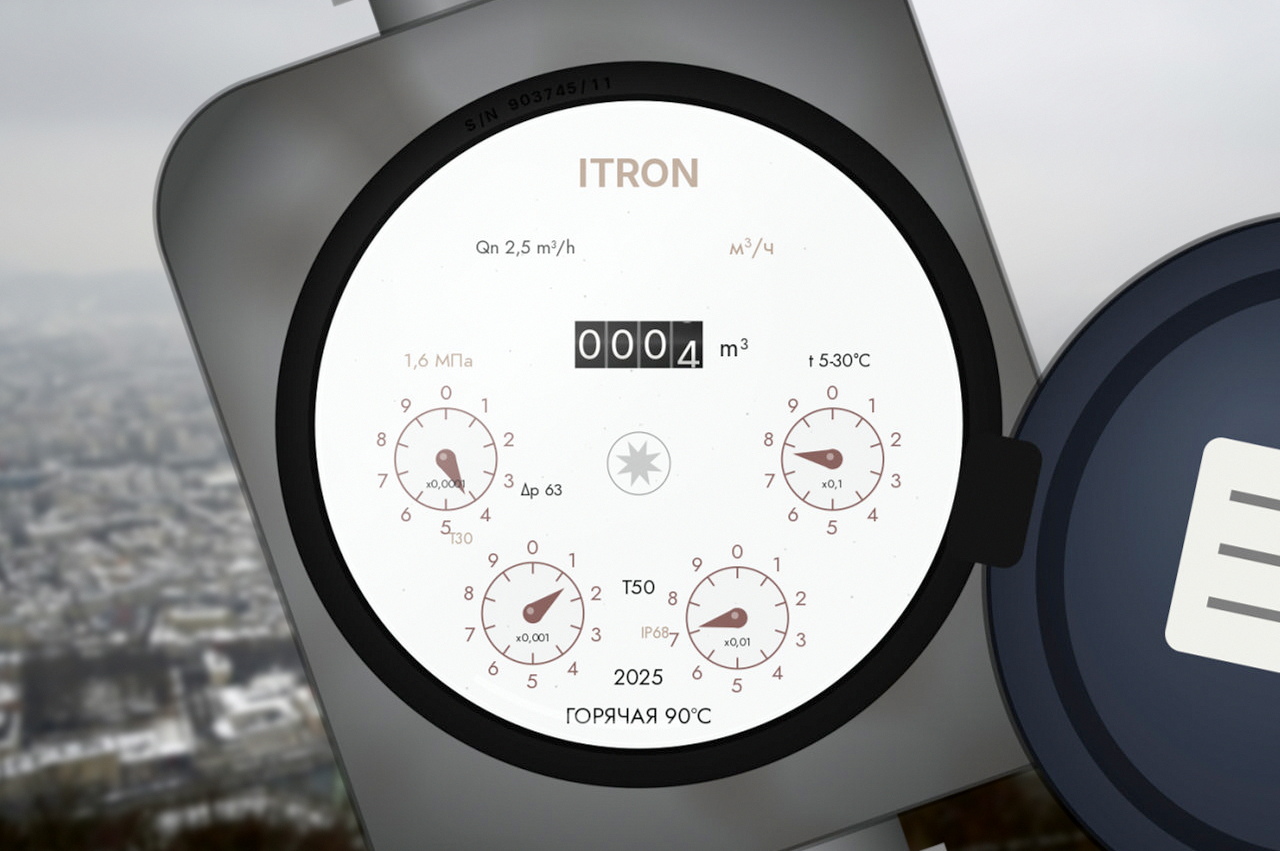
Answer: m³ 3.7714
